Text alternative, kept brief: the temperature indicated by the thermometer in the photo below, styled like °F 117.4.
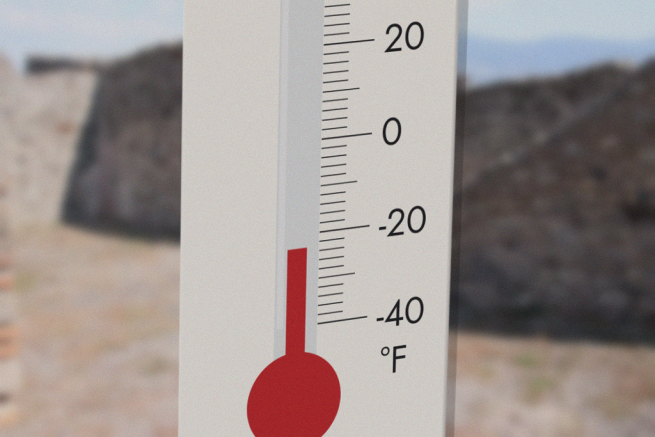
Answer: °F -23
